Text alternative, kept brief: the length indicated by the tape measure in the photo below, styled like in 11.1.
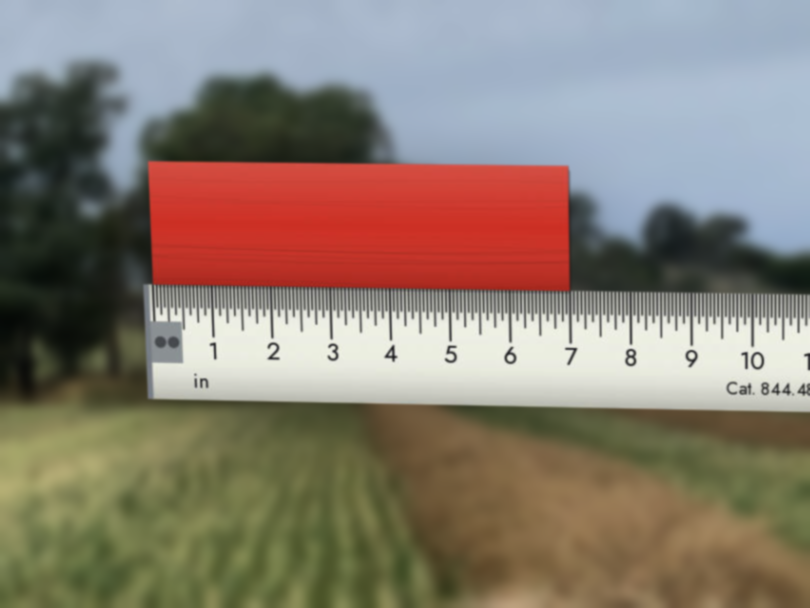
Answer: in 7
